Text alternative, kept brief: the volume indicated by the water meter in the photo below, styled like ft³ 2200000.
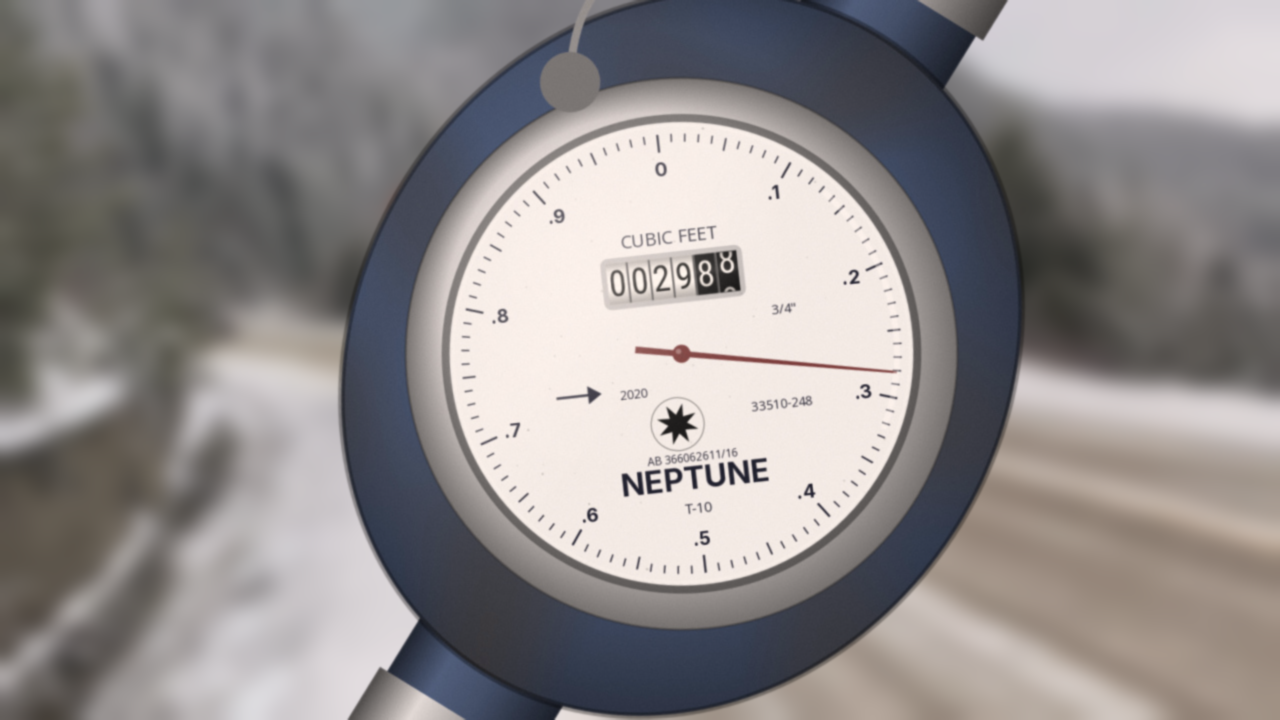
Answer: ft³ 2988.28
